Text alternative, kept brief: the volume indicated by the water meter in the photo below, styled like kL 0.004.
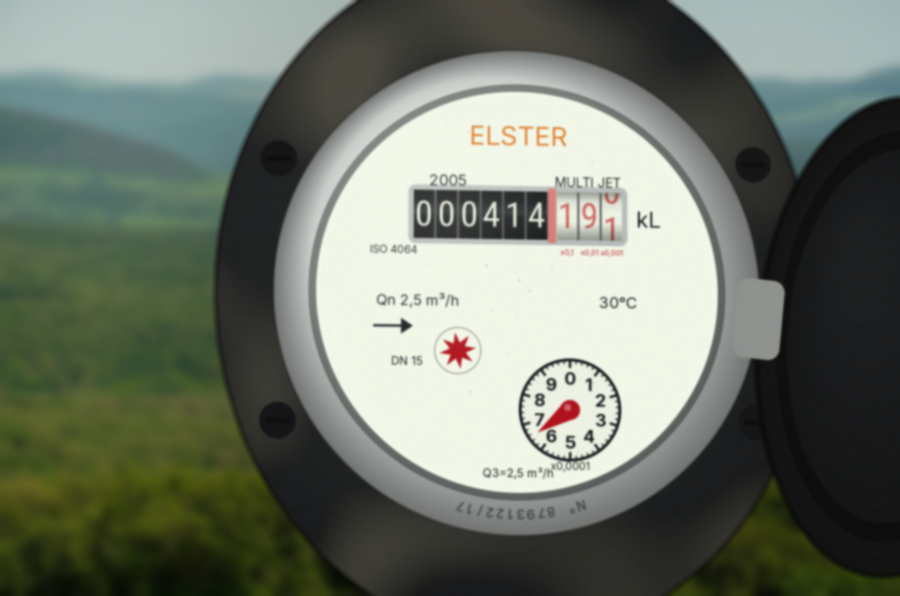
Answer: kL 414.1906
